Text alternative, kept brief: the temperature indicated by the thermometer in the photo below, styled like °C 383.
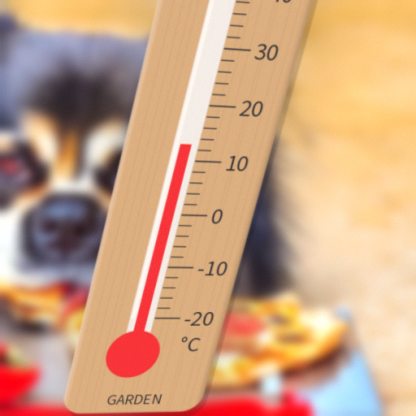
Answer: °C 13
